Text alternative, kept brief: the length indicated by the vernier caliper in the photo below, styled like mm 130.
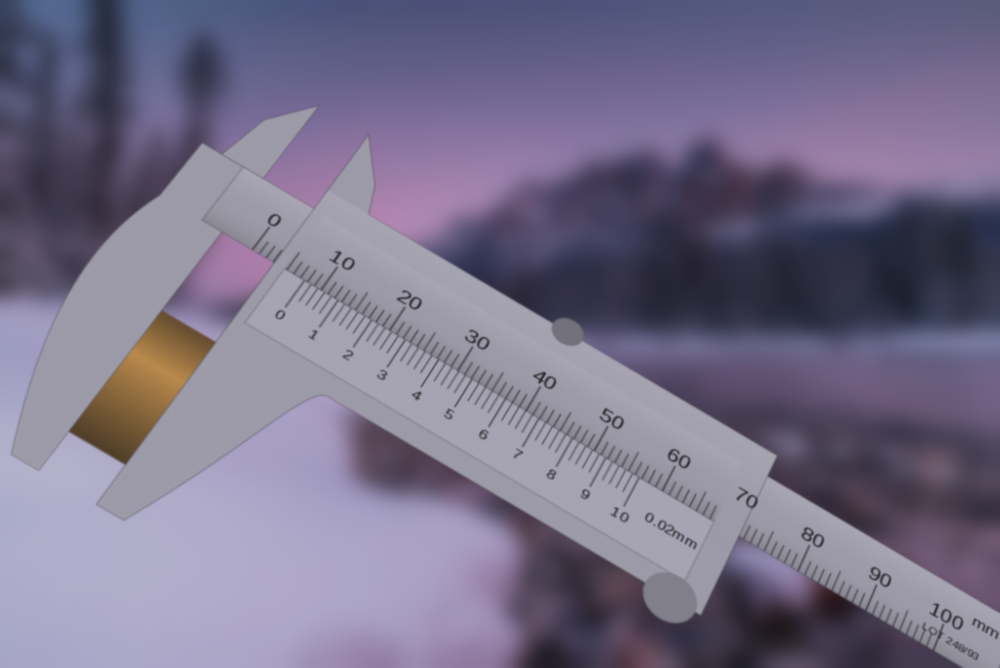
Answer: mm 7.6
